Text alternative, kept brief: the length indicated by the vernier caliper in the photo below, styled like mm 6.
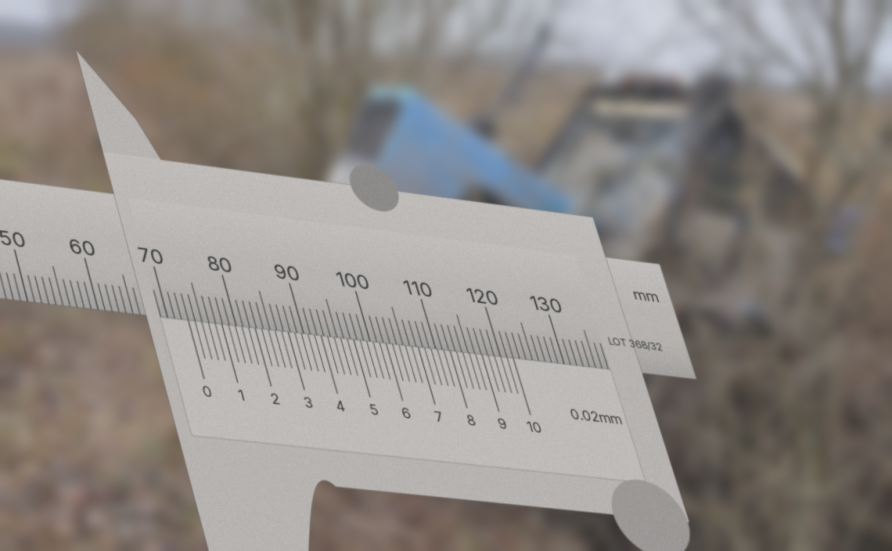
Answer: mm 73.0
